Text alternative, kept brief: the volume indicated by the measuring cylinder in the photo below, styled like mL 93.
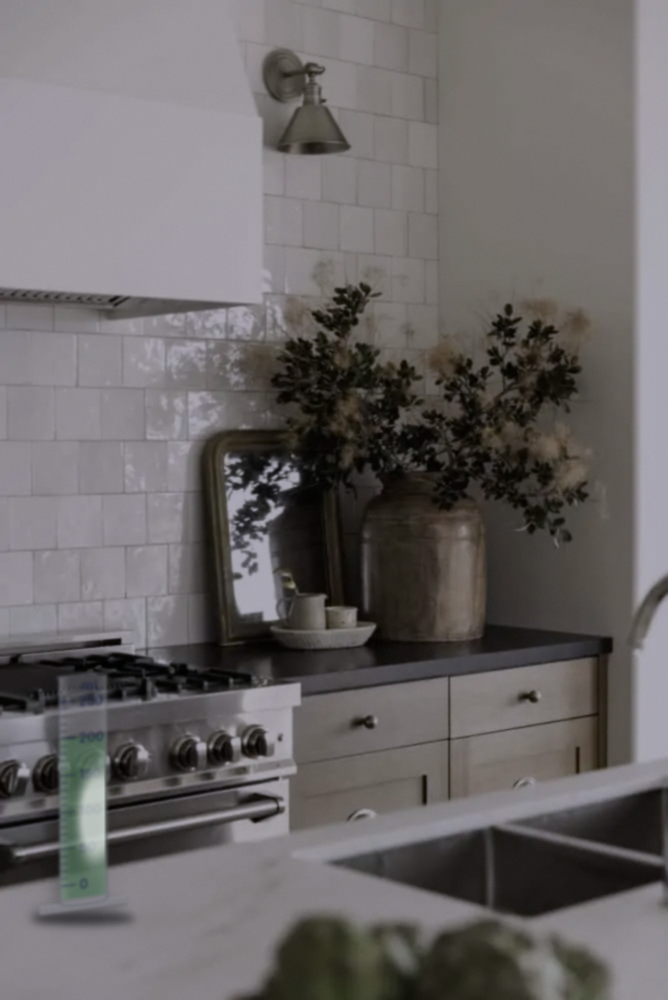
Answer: mL 200
